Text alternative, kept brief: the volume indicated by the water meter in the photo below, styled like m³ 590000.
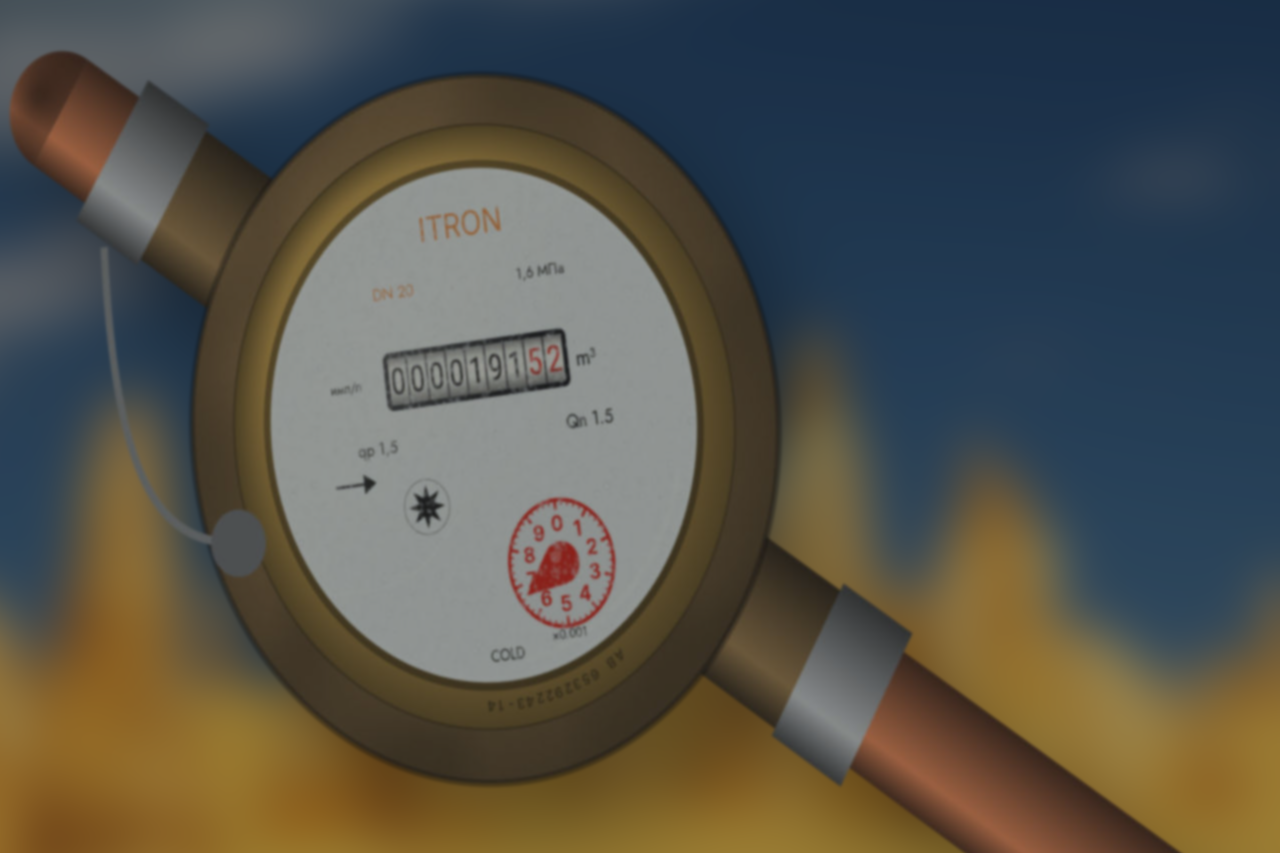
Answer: m³ 191.526
